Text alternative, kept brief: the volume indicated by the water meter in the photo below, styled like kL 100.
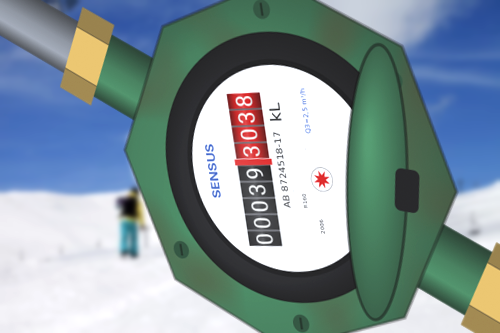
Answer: kL 39.3038
